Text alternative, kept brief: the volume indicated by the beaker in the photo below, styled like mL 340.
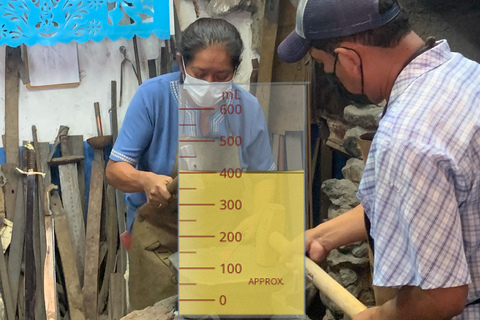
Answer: mL 400
